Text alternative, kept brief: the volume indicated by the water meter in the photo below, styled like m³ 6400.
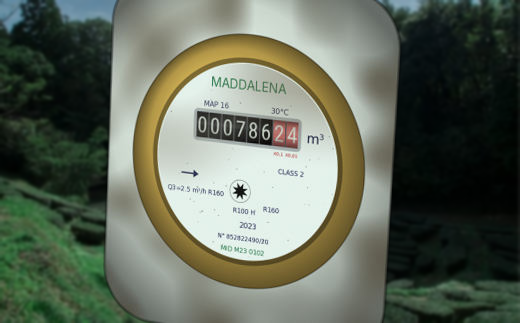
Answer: m³ 786.24
